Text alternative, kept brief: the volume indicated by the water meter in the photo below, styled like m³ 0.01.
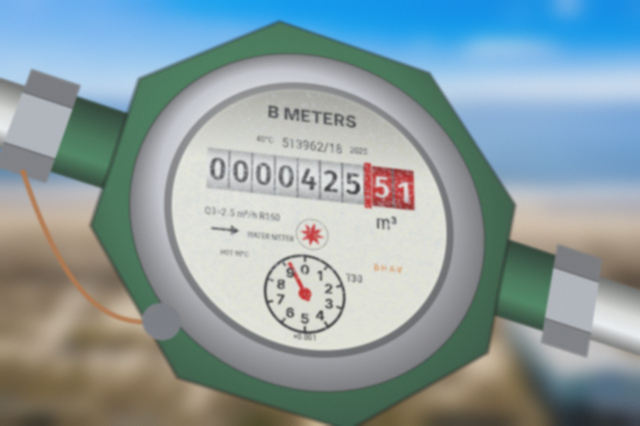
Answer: m³ 425.509
